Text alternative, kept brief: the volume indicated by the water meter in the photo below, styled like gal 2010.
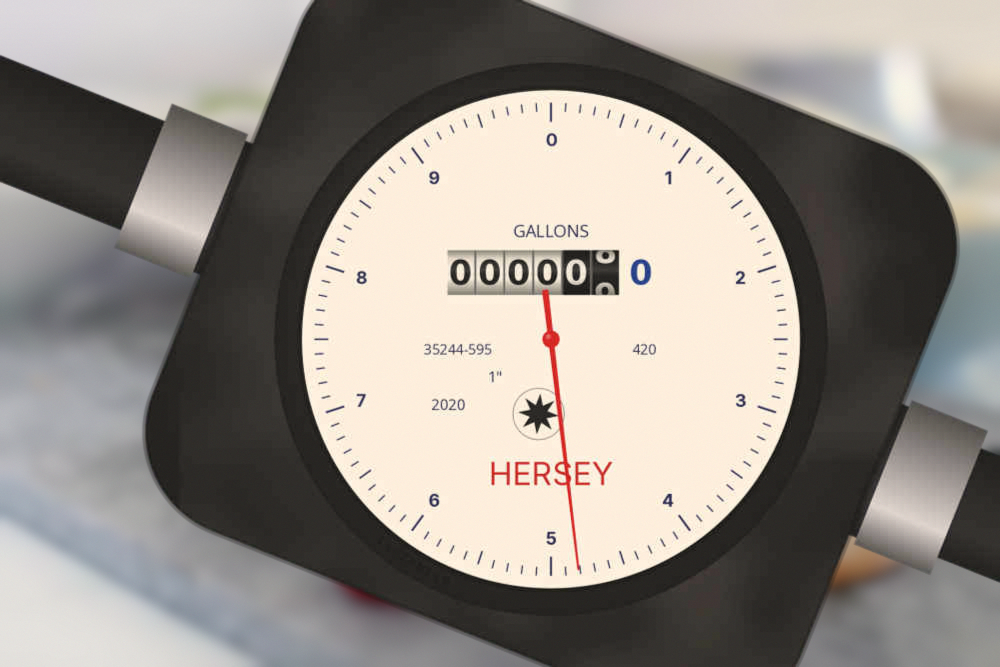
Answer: gal 84.8
